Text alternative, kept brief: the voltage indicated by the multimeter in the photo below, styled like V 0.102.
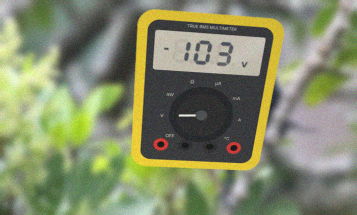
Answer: V -103
